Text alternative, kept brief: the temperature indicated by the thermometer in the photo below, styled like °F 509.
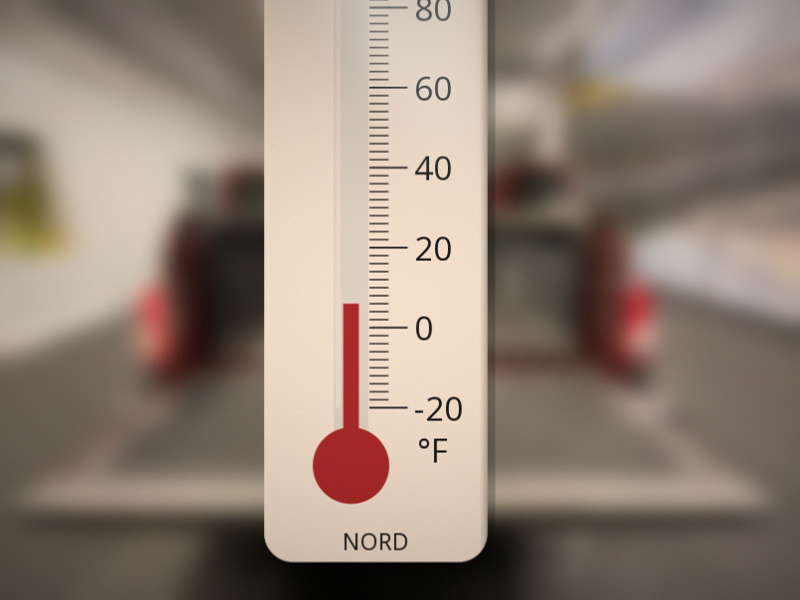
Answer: °F 6
